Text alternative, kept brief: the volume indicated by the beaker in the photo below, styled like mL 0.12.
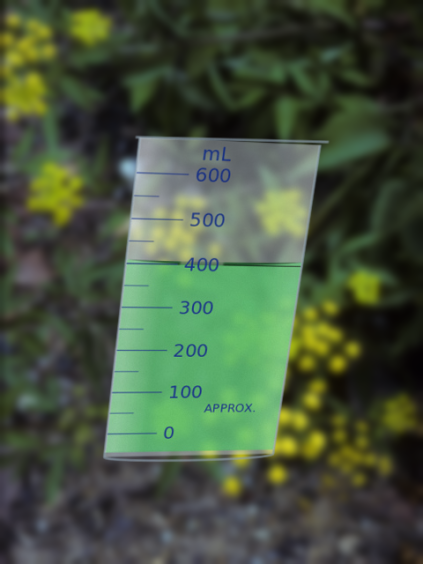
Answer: mL 400
